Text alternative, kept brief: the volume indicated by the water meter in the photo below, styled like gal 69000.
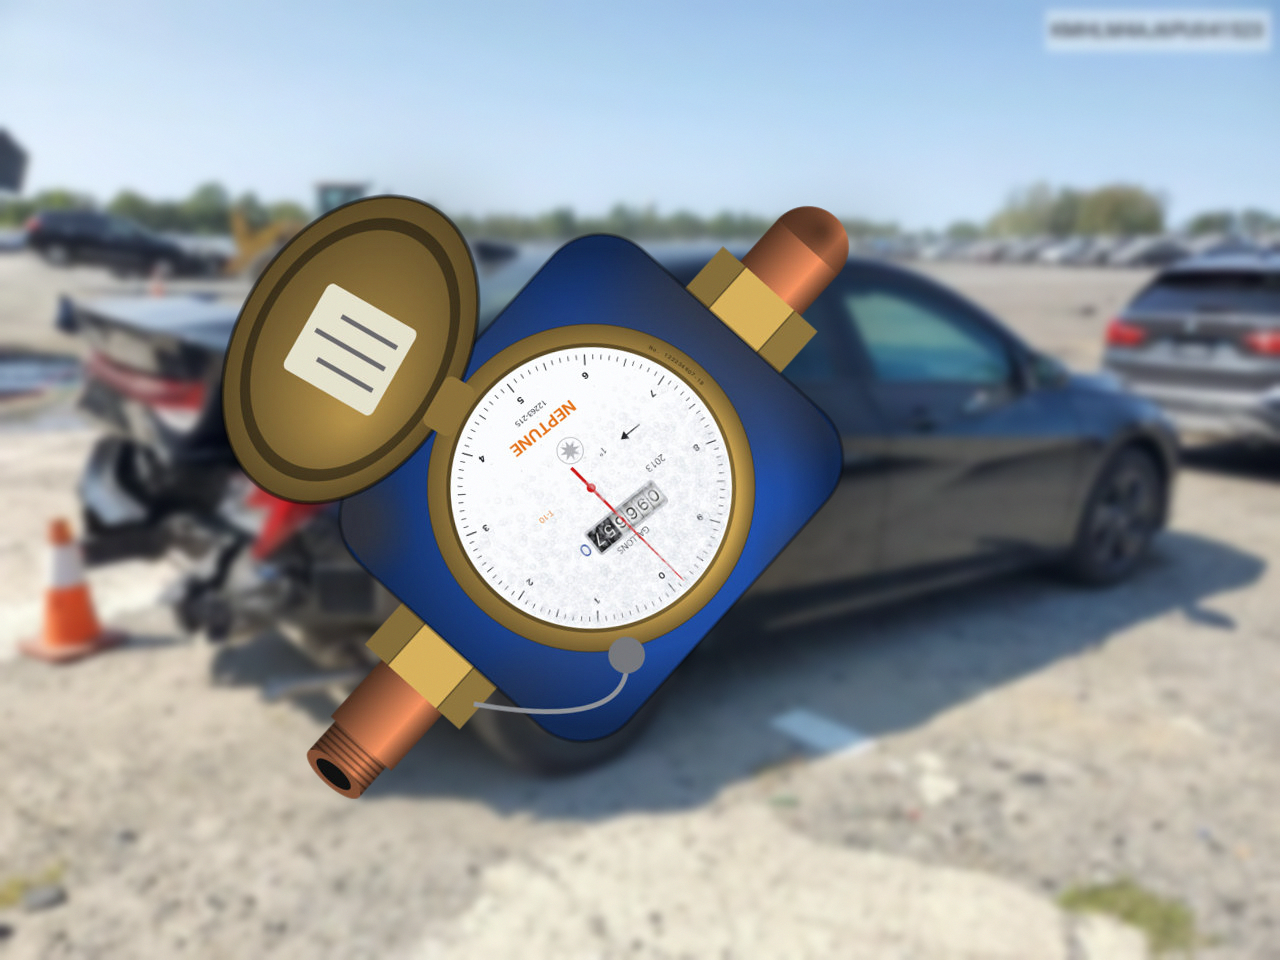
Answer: gal 966569.8
